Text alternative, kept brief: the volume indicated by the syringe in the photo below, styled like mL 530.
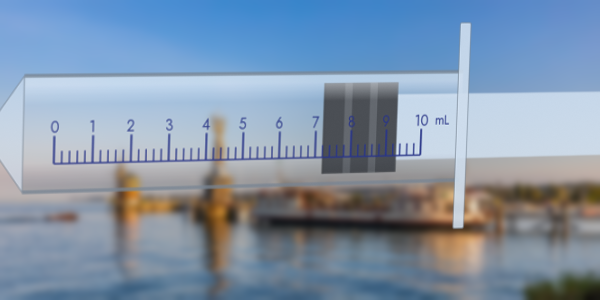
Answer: mL 7.2
